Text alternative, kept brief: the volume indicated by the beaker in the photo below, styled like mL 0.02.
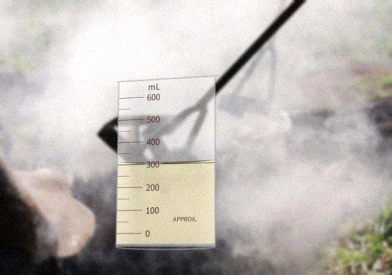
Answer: mL 300
